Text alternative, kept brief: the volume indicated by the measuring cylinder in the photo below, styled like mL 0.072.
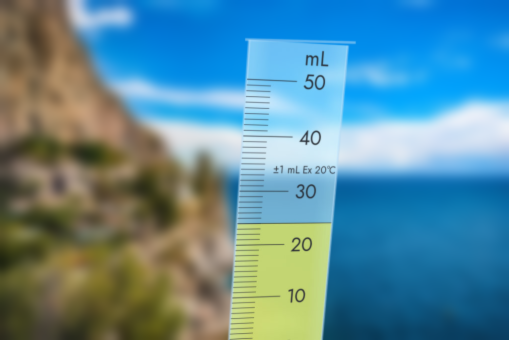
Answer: mL 24
